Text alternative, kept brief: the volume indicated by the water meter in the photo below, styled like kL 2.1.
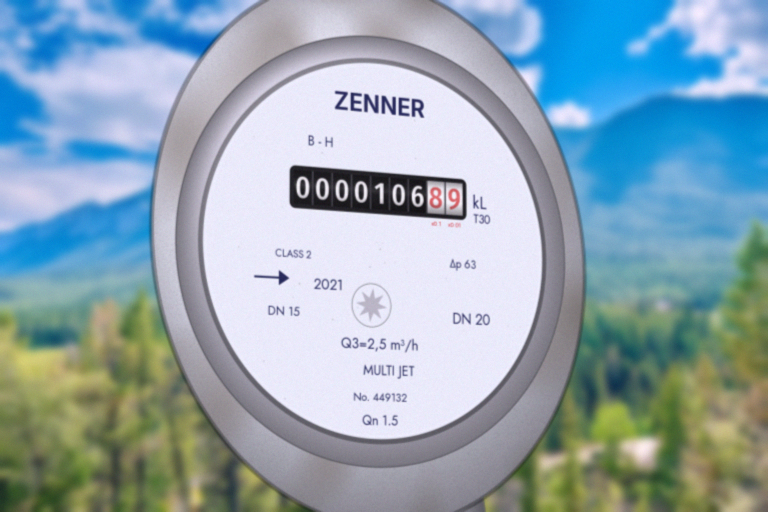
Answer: kL 106.89
